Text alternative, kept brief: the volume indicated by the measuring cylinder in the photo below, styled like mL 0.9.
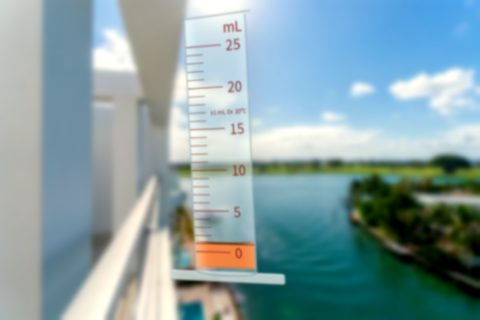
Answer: mL 1
